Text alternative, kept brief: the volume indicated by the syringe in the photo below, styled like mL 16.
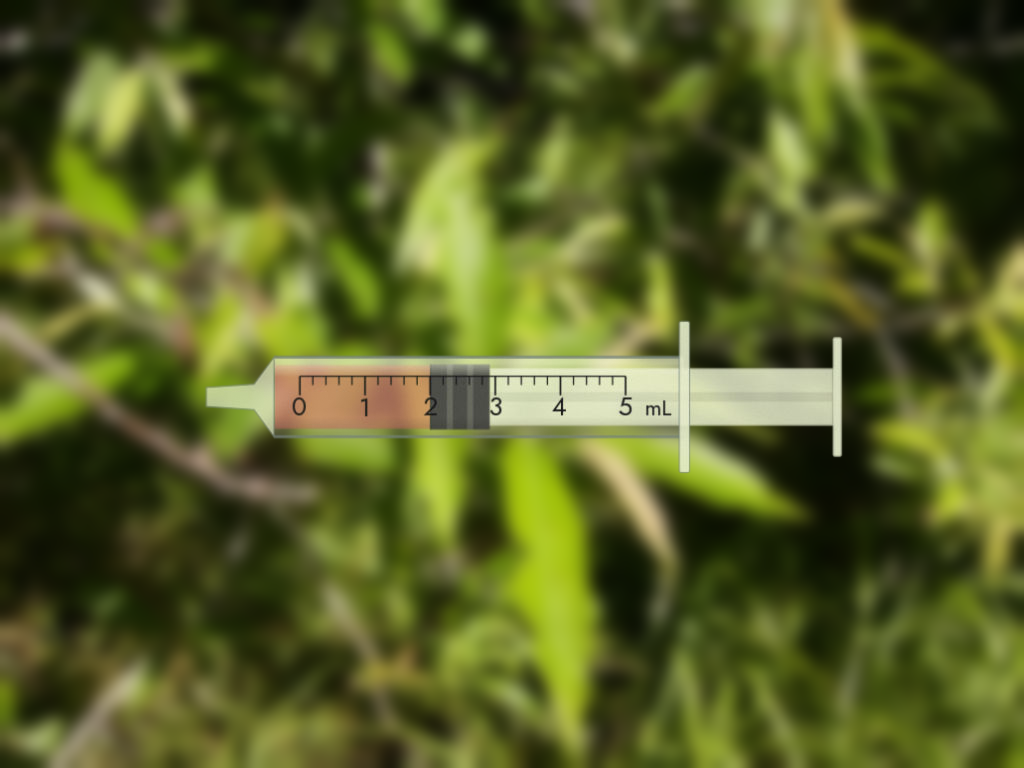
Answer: mL 2
